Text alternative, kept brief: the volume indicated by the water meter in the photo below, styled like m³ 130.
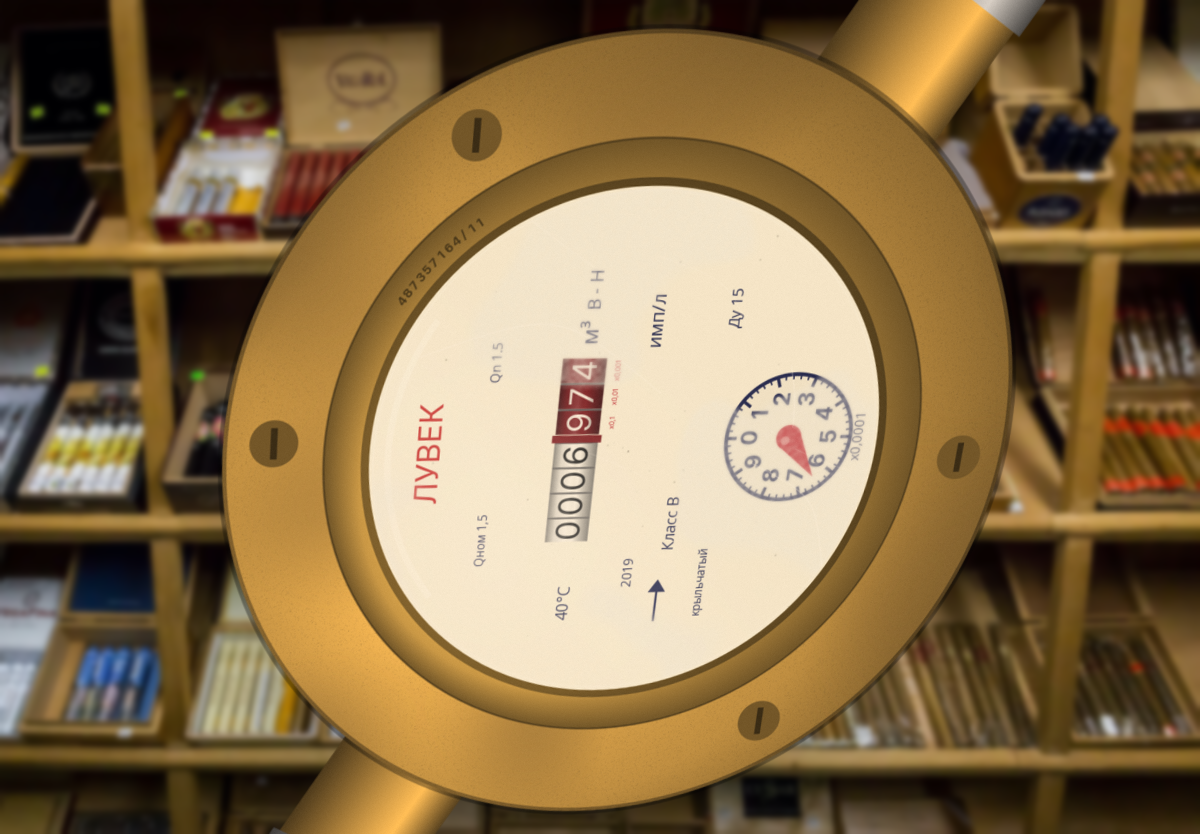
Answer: m³ 6.9746
